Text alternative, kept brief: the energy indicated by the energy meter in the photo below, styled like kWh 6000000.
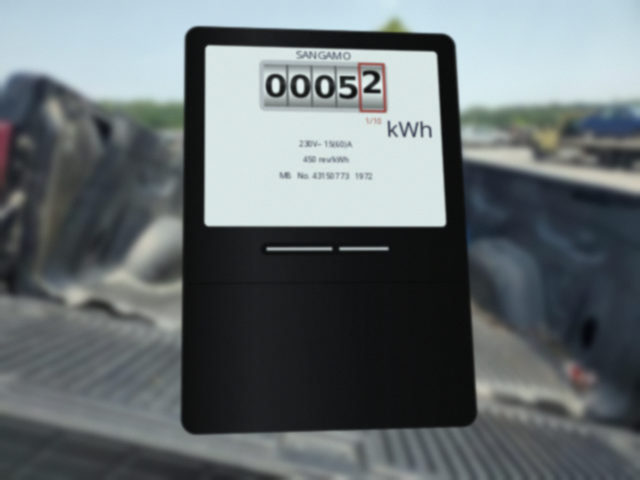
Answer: kWh 5.2
